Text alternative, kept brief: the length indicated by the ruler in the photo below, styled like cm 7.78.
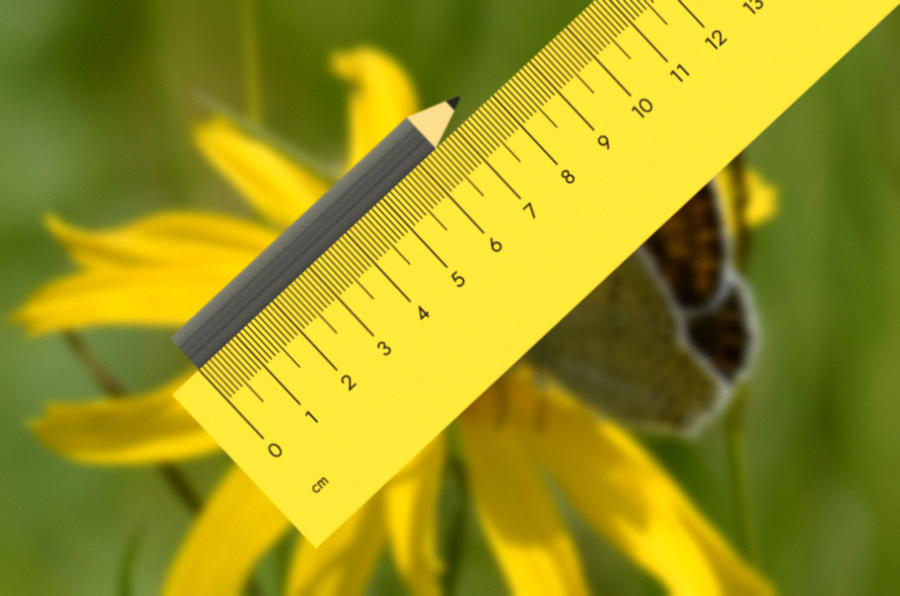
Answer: cm 7.5
